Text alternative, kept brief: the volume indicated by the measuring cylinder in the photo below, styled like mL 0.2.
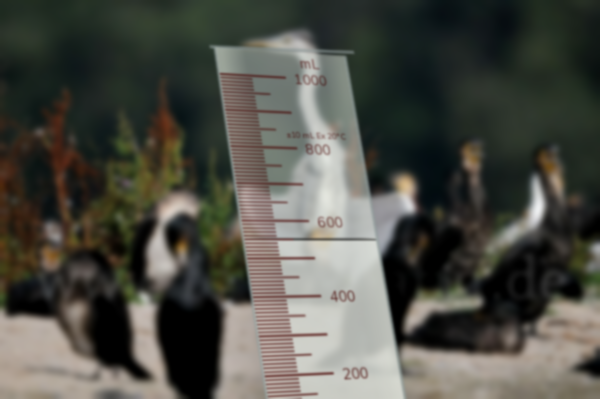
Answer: mL 550
